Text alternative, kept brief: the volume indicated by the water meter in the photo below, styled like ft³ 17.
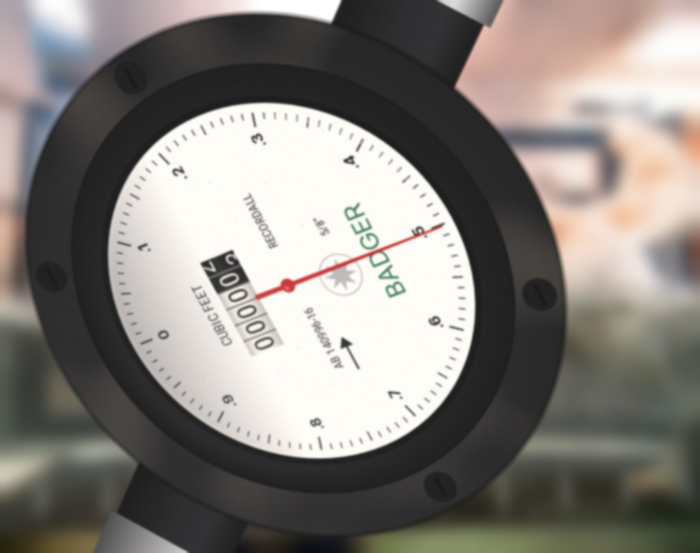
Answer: ft³ 2.50
